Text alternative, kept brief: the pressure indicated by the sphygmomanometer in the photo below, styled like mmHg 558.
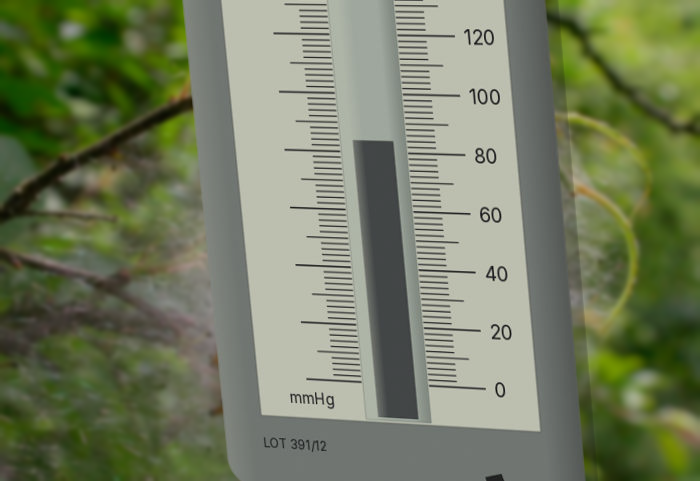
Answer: mmHg 84
